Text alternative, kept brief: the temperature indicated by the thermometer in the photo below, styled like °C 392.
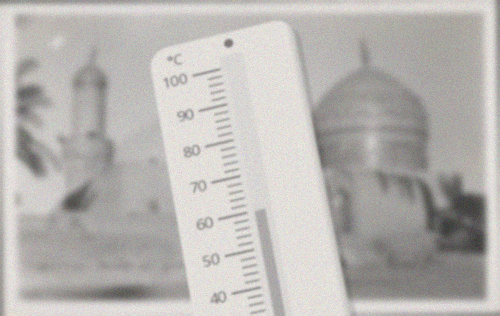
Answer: °C 60
